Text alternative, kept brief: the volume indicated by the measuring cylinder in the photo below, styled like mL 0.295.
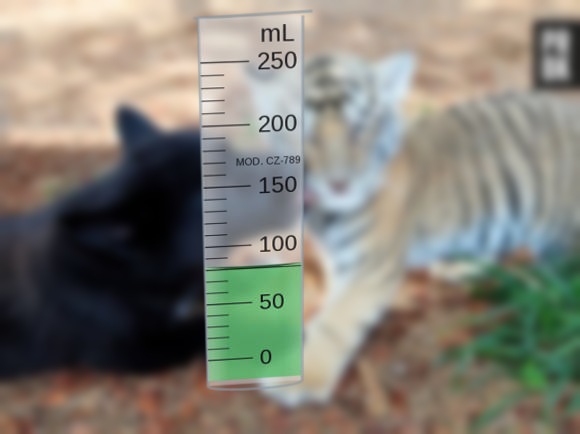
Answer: mL 80
